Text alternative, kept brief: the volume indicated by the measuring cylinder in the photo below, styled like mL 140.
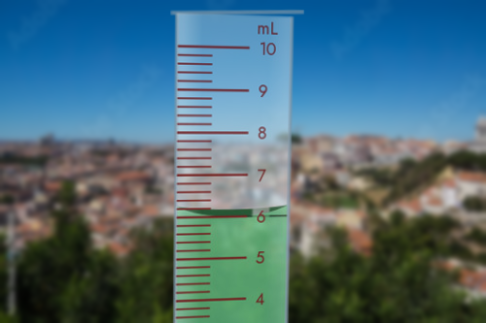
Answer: mL 6
